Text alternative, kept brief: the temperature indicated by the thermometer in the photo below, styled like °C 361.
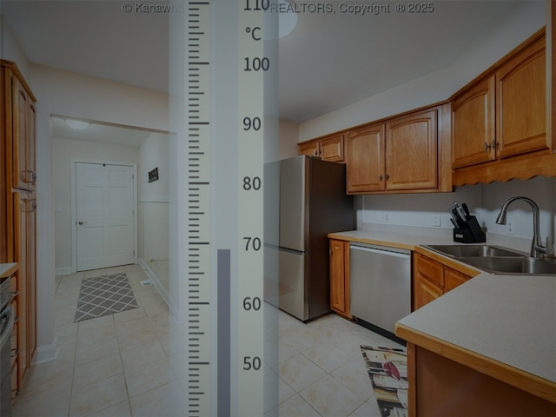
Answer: °C 69
